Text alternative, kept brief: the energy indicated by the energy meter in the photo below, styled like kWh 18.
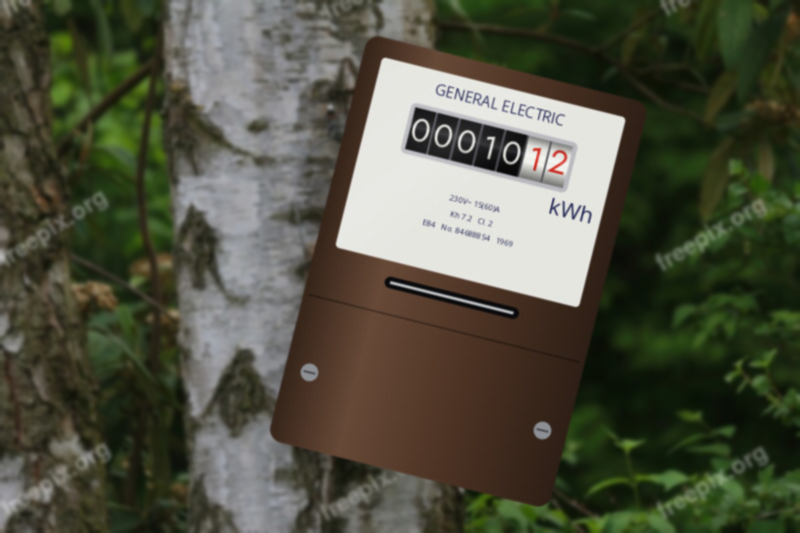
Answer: kWh 10.12
